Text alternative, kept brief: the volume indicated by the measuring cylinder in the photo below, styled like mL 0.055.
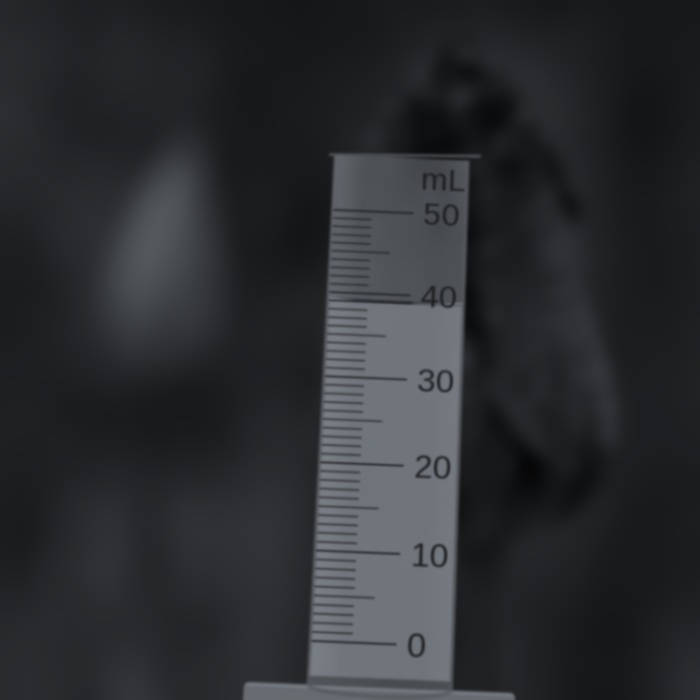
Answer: mL 39
